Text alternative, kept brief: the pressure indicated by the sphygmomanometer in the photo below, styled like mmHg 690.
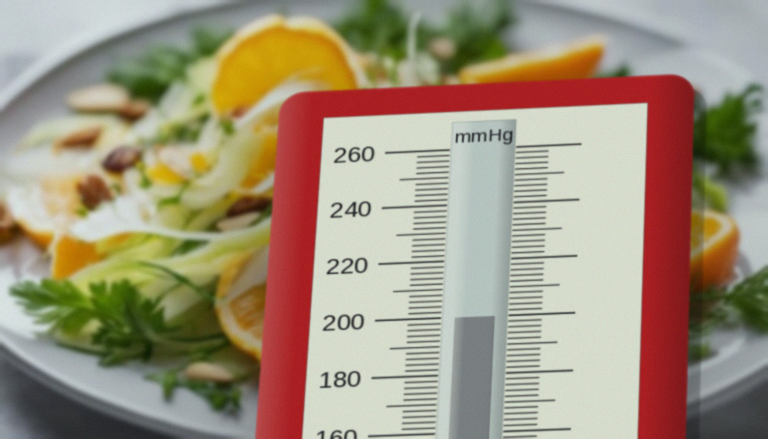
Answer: mmHg 200
